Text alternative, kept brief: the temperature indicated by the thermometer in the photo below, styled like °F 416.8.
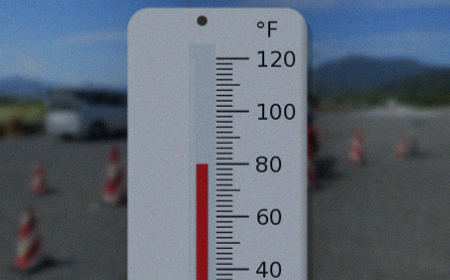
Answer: °F 80
